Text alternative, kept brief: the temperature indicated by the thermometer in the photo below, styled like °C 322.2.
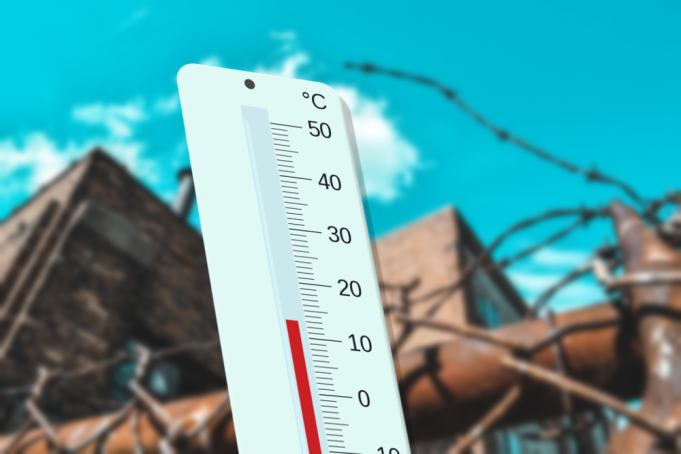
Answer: °C 13
